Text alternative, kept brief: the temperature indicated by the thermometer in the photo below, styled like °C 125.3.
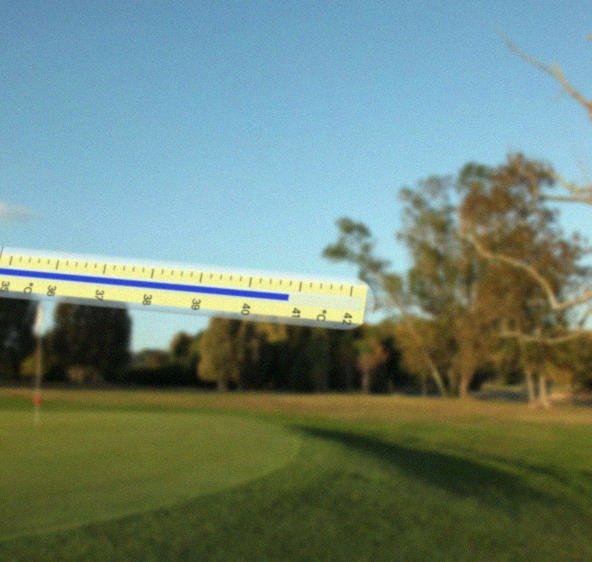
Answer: °C 40.8
